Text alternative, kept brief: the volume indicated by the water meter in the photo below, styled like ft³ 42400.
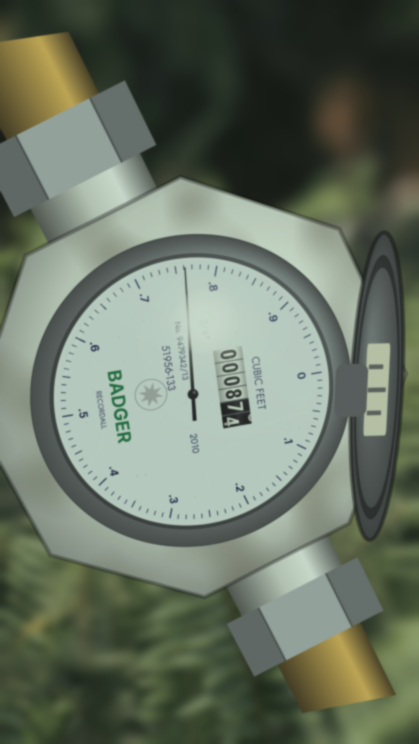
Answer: ft³ 873.76
